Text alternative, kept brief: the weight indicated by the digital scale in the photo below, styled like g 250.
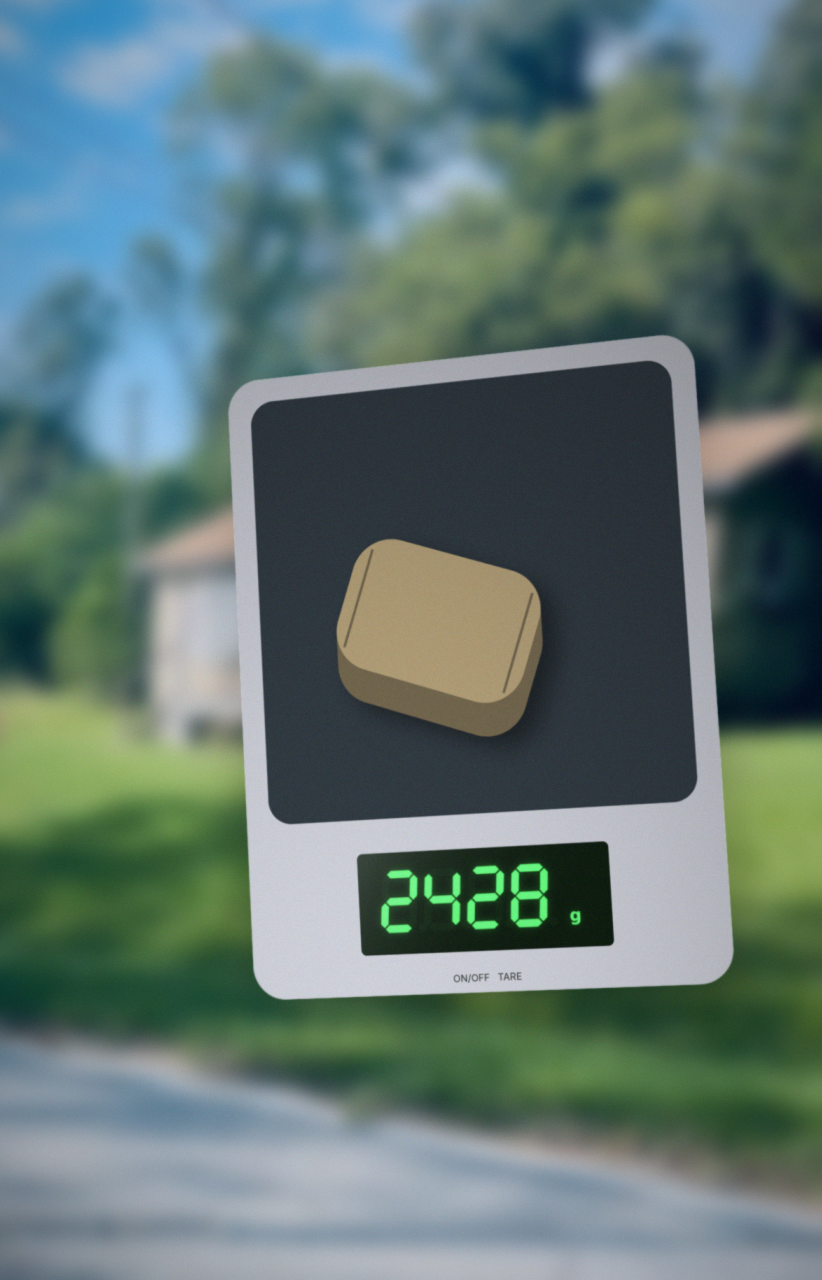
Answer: g 2428
